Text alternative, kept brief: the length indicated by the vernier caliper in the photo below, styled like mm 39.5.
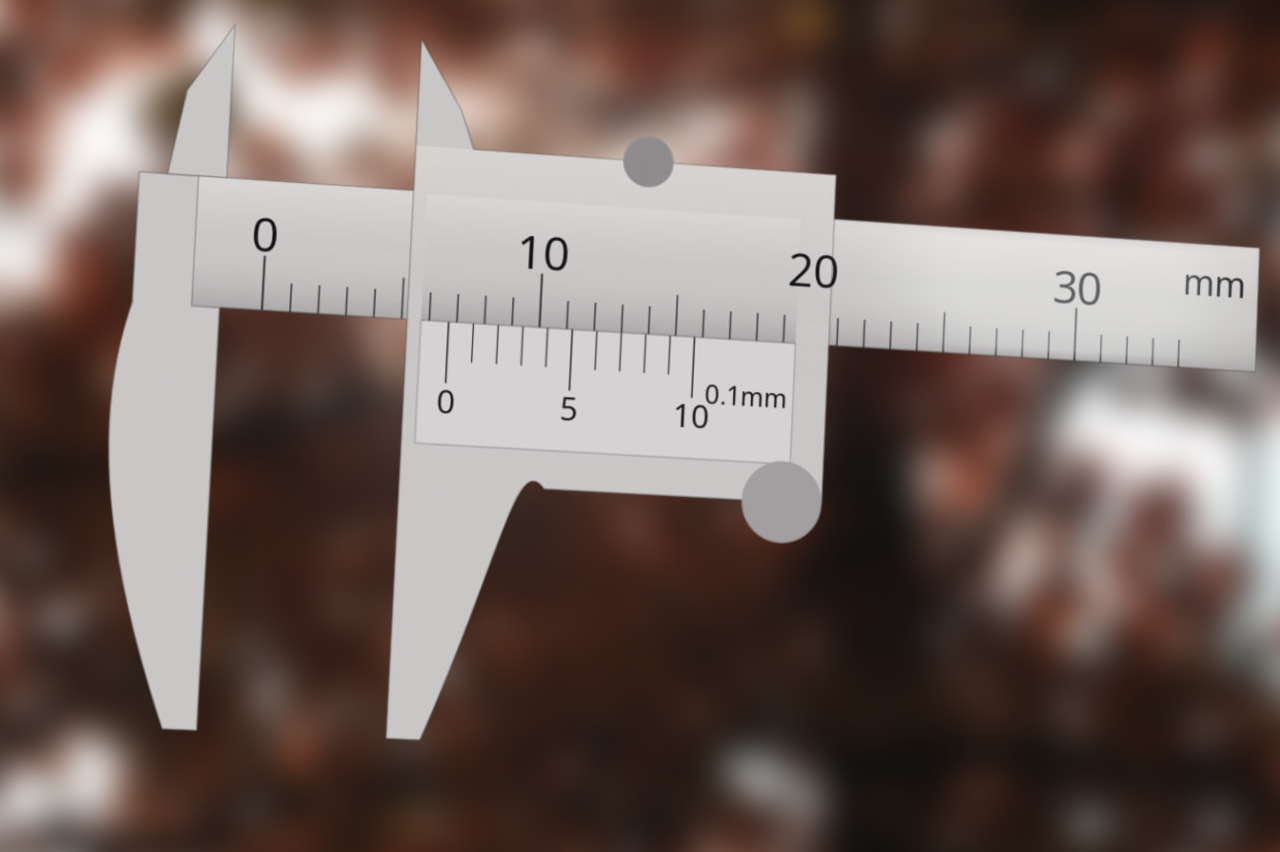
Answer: mm 6.7
